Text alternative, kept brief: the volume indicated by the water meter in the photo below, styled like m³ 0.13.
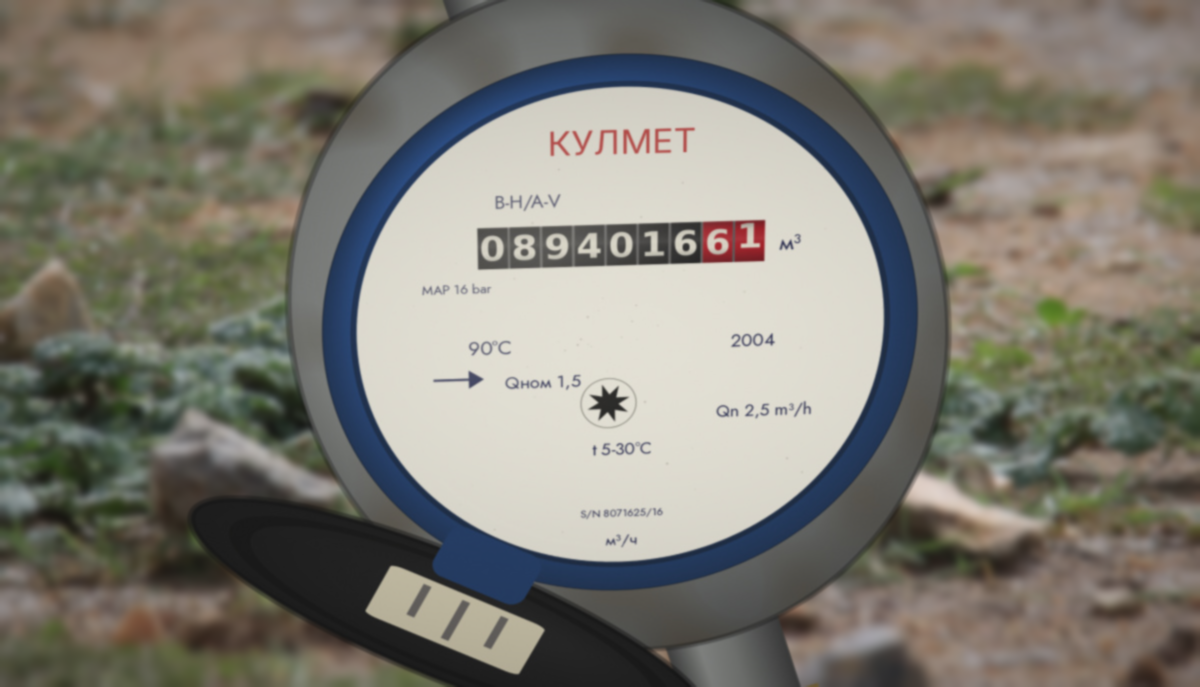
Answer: m³ 894016.61
